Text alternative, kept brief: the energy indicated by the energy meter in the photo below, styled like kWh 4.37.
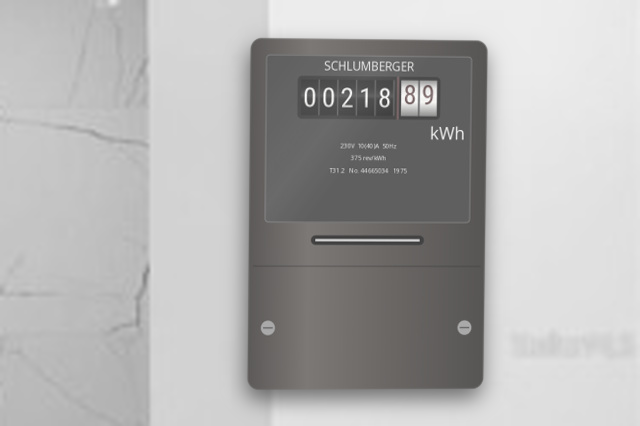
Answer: kWh 218.89
